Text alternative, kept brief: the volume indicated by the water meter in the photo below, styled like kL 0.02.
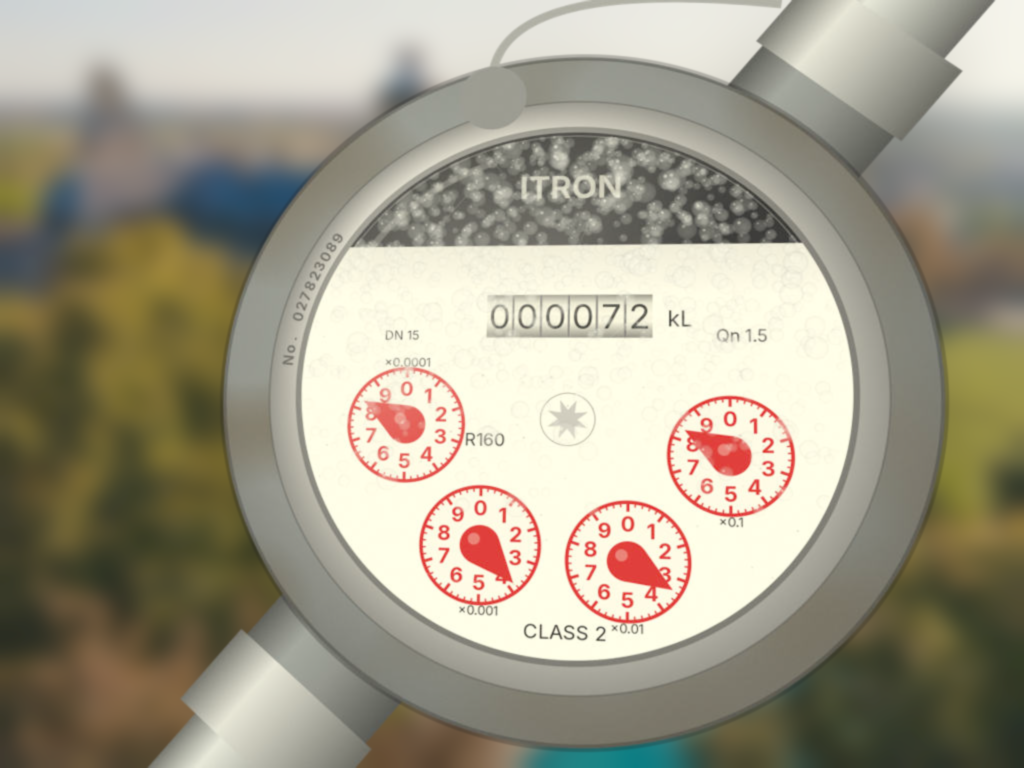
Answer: kL 72.8338
